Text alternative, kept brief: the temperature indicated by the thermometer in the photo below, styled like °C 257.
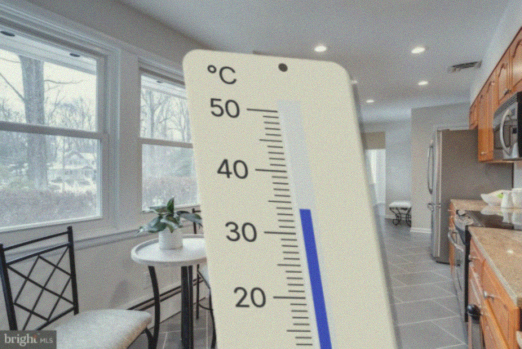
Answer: °C 34
